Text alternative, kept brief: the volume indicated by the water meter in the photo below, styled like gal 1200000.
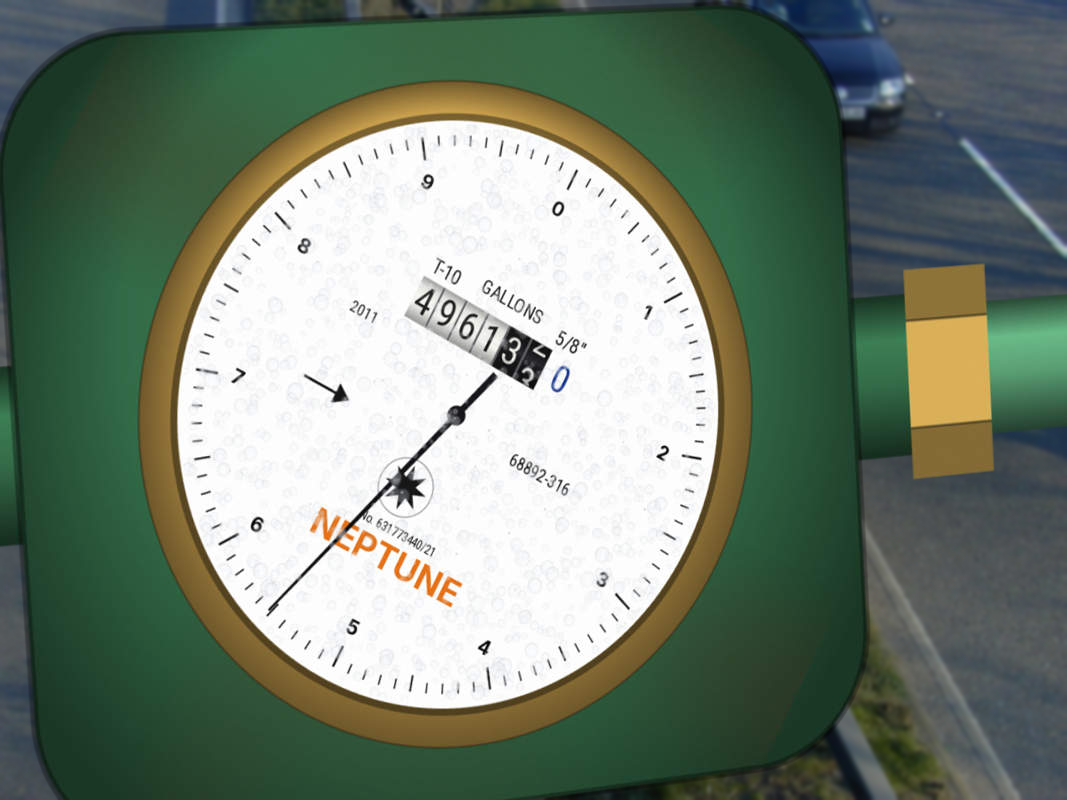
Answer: gal 4961325.5
